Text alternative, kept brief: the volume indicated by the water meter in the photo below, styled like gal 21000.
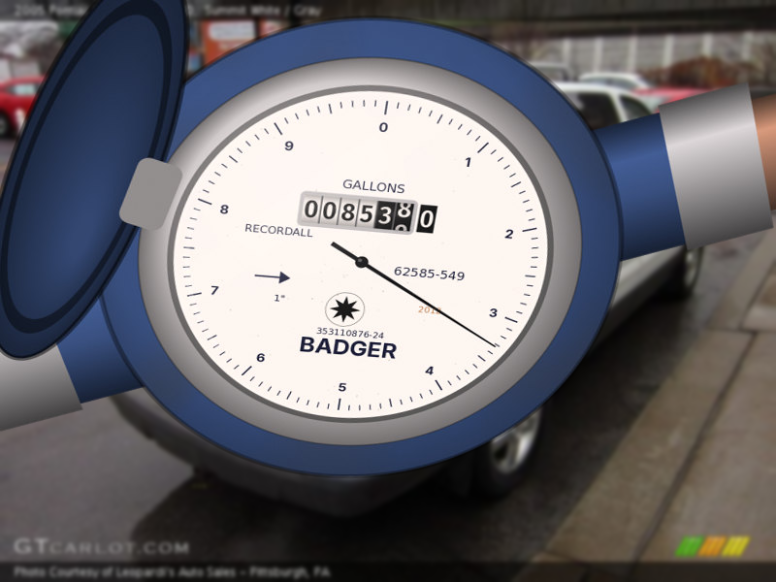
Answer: gal 85383.3
